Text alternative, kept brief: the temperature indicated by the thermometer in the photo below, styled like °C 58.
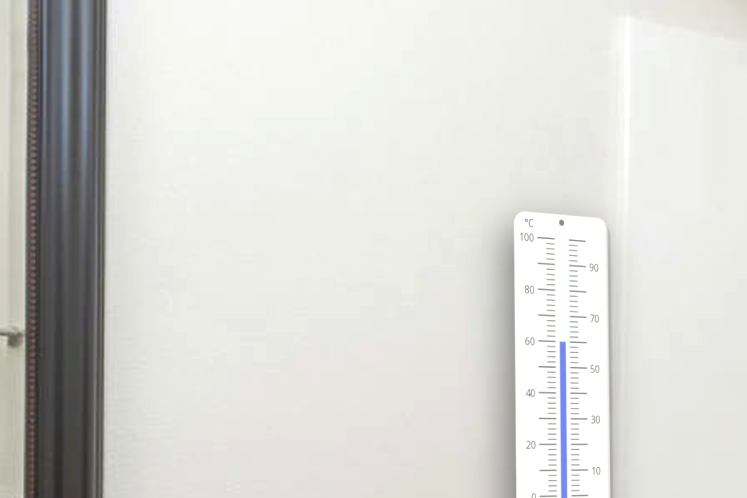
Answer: °C 60
